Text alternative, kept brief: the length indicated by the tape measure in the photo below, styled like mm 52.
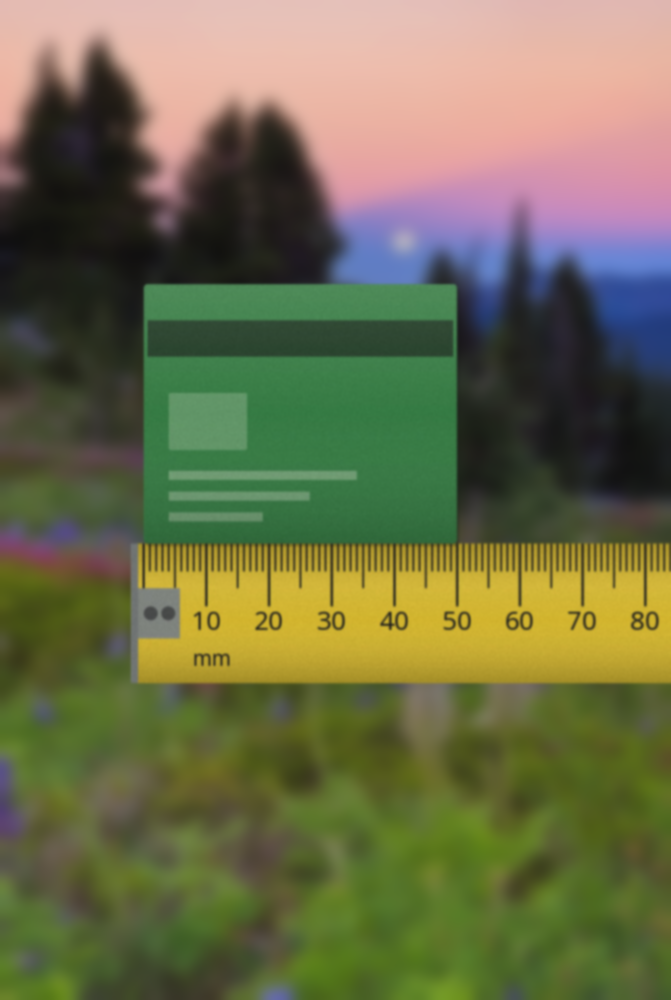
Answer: mm 50
